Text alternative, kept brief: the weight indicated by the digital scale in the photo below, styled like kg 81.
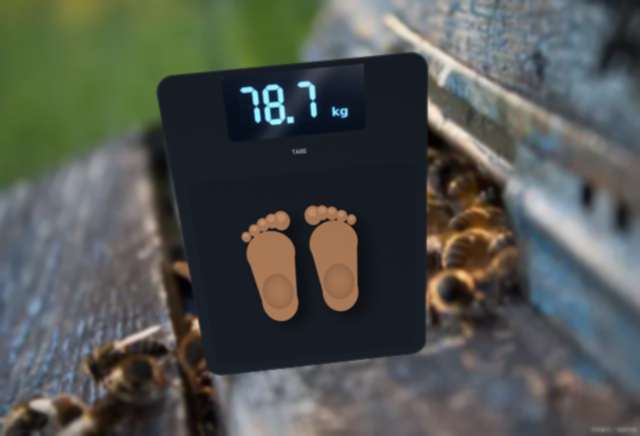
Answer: kg 78.7
